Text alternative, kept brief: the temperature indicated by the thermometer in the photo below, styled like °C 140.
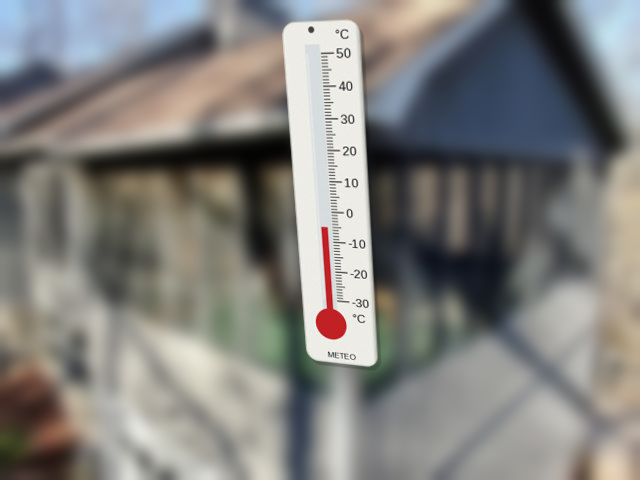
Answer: °C -5
